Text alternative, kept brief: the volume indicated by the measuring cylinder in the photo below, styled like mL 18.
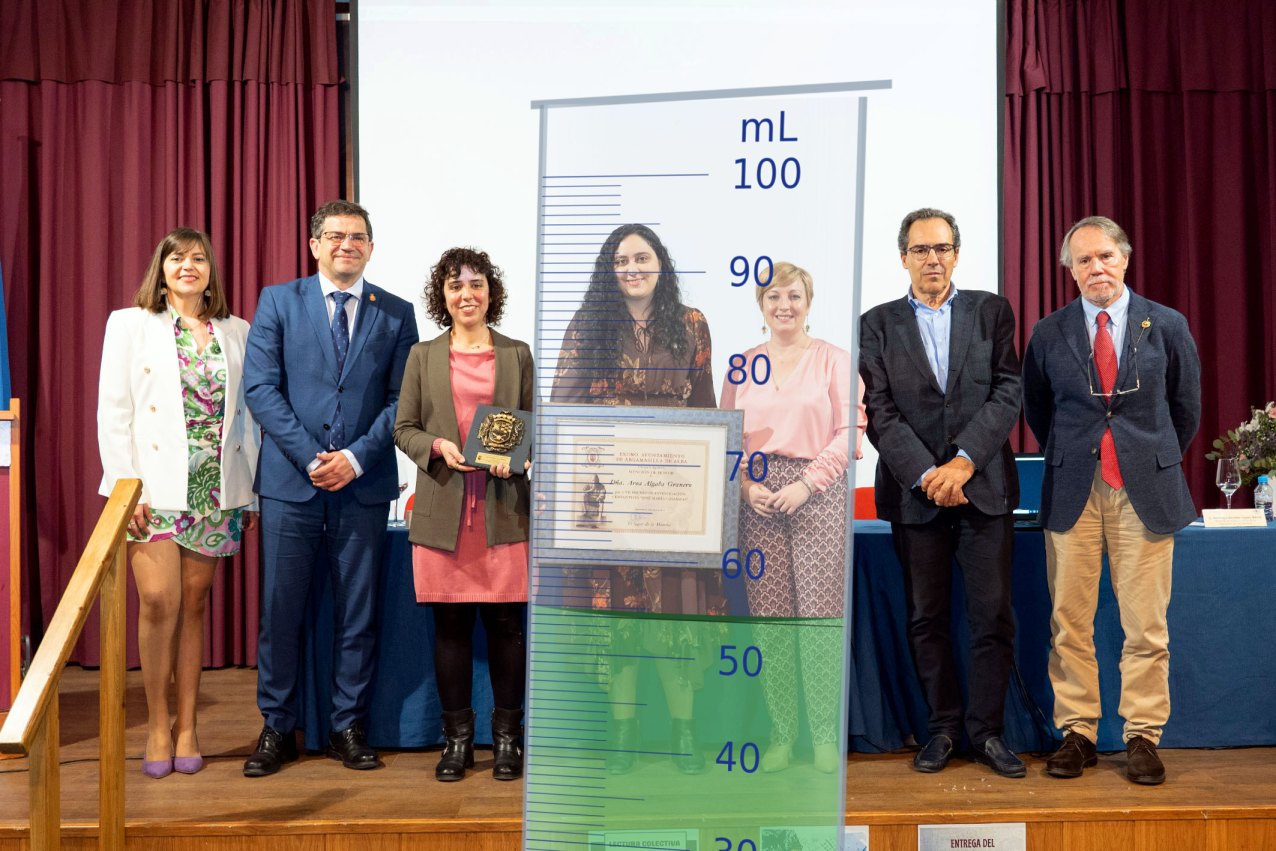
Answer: mL 54
